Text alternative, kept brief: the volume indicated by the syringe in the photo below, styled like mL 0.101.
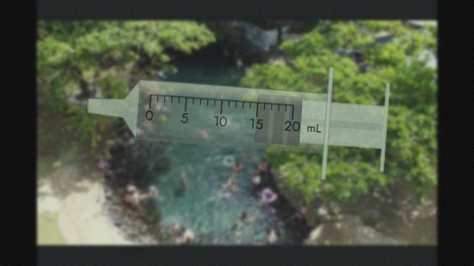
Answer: mL 15
